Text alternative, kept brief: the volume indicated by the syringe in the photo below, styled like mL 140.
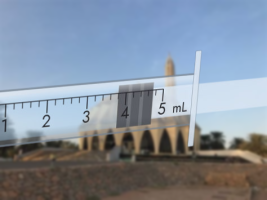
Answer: mL 3.8
